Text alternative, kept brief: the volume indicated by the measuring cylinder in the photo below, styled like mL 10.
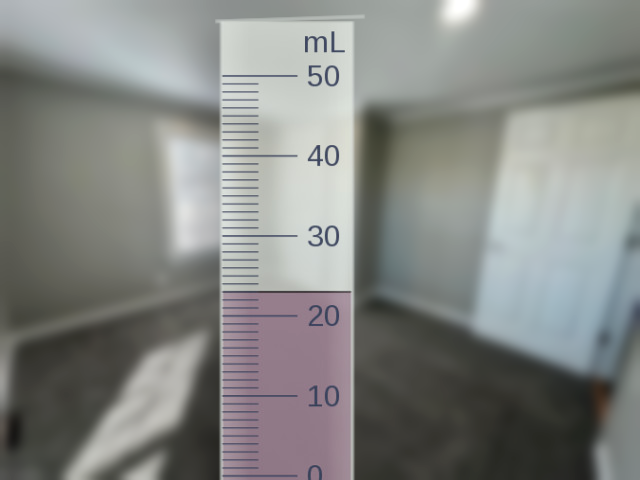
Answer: mL 23
